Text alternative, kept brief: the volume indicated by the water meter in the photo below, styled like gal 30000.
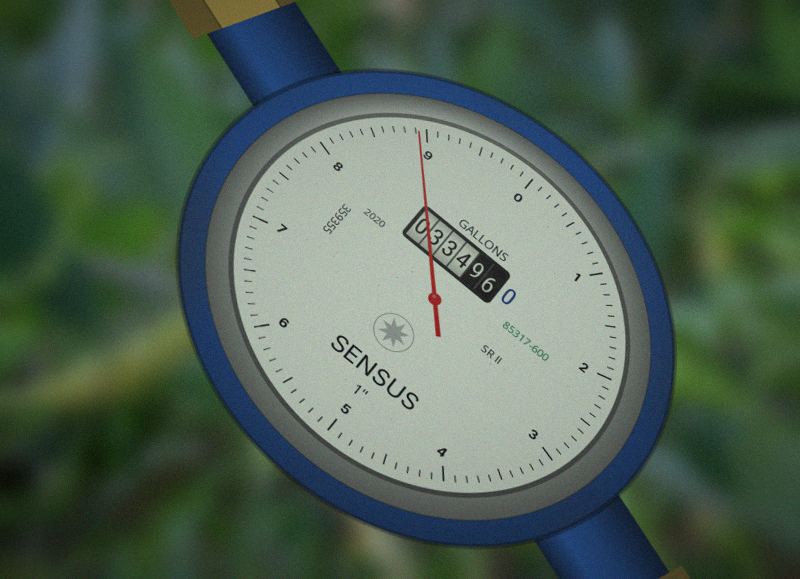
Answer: gal 334958.9
